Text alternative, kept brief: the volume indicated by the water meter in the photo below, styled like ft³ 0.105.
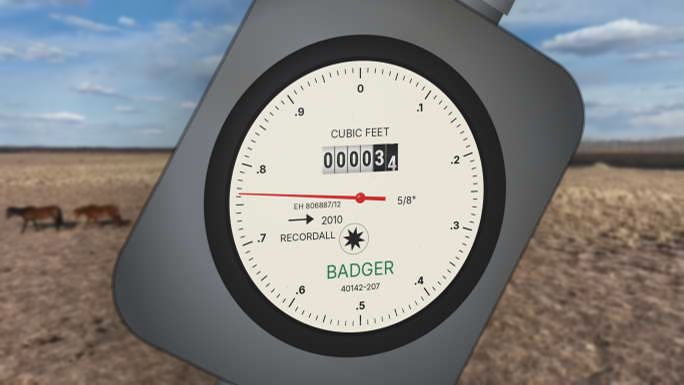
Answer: ft³ 33.76
